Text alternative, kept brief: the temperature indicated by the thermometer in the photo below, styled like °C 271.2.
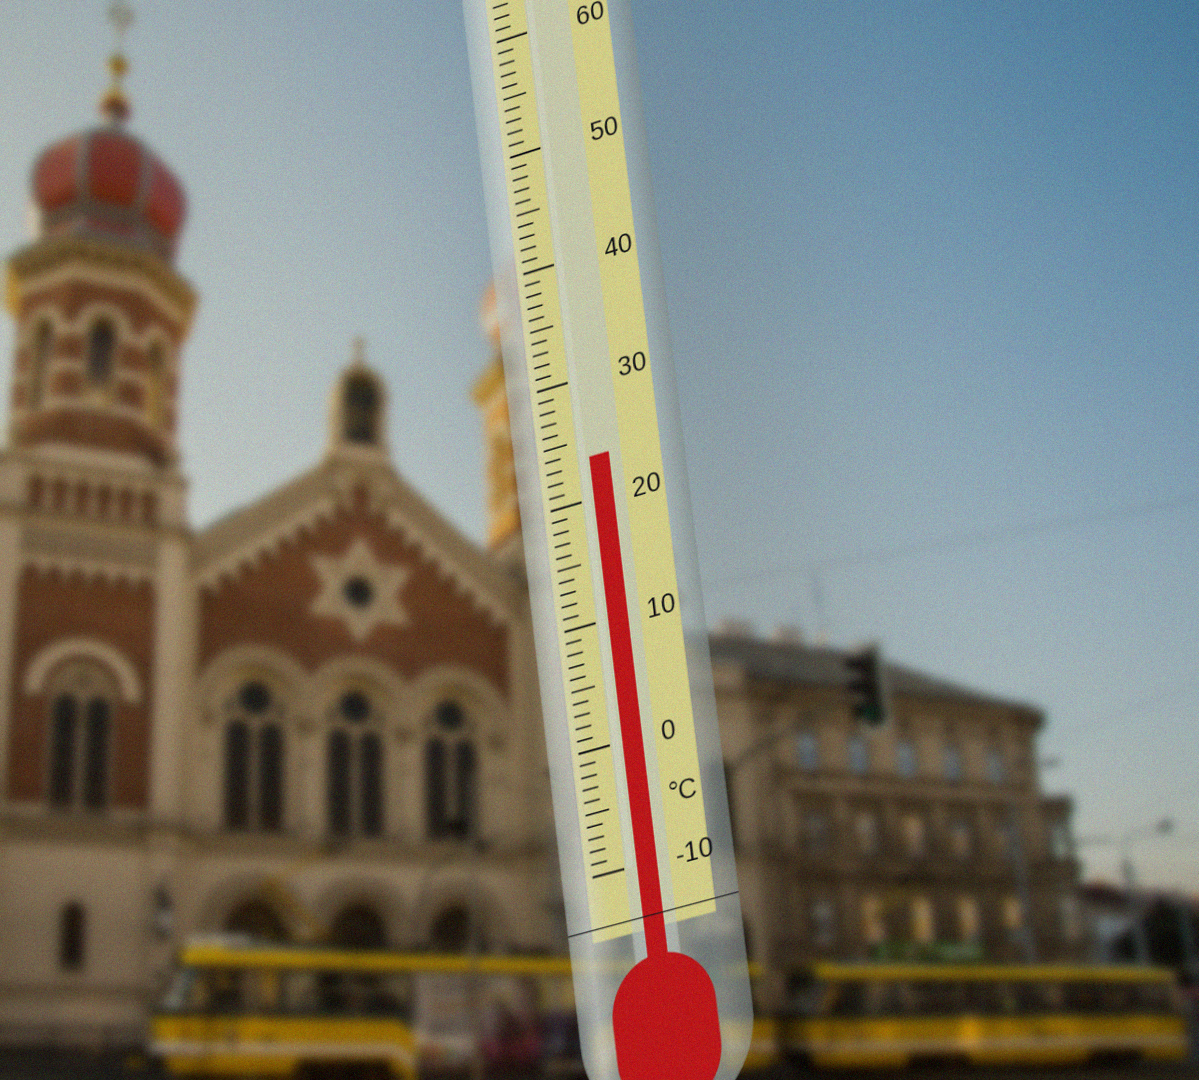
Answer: °C 23.5
